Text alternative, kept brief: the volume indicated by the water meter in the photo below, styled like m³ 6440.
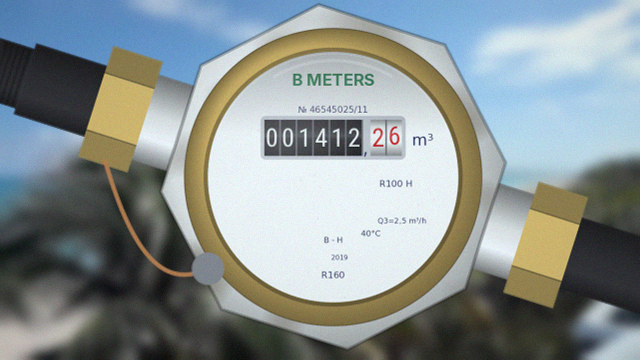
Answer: m³ 1412.26
